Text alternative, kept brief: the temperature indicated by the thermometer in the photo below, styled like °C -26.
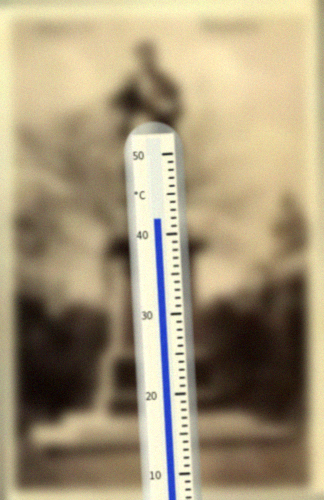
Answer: °C 42
